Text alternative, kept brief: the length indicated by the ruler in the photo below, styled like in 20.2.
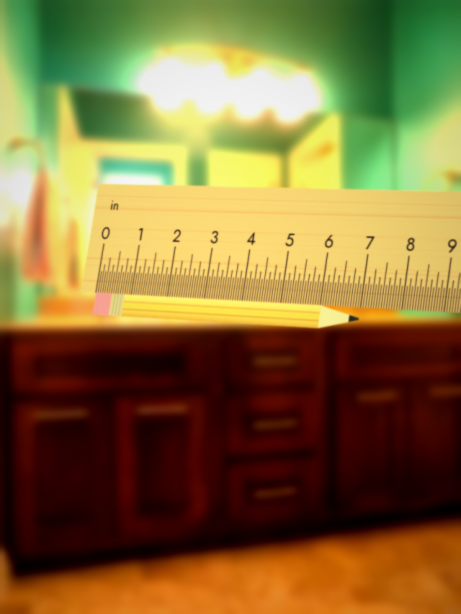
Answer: in 7
